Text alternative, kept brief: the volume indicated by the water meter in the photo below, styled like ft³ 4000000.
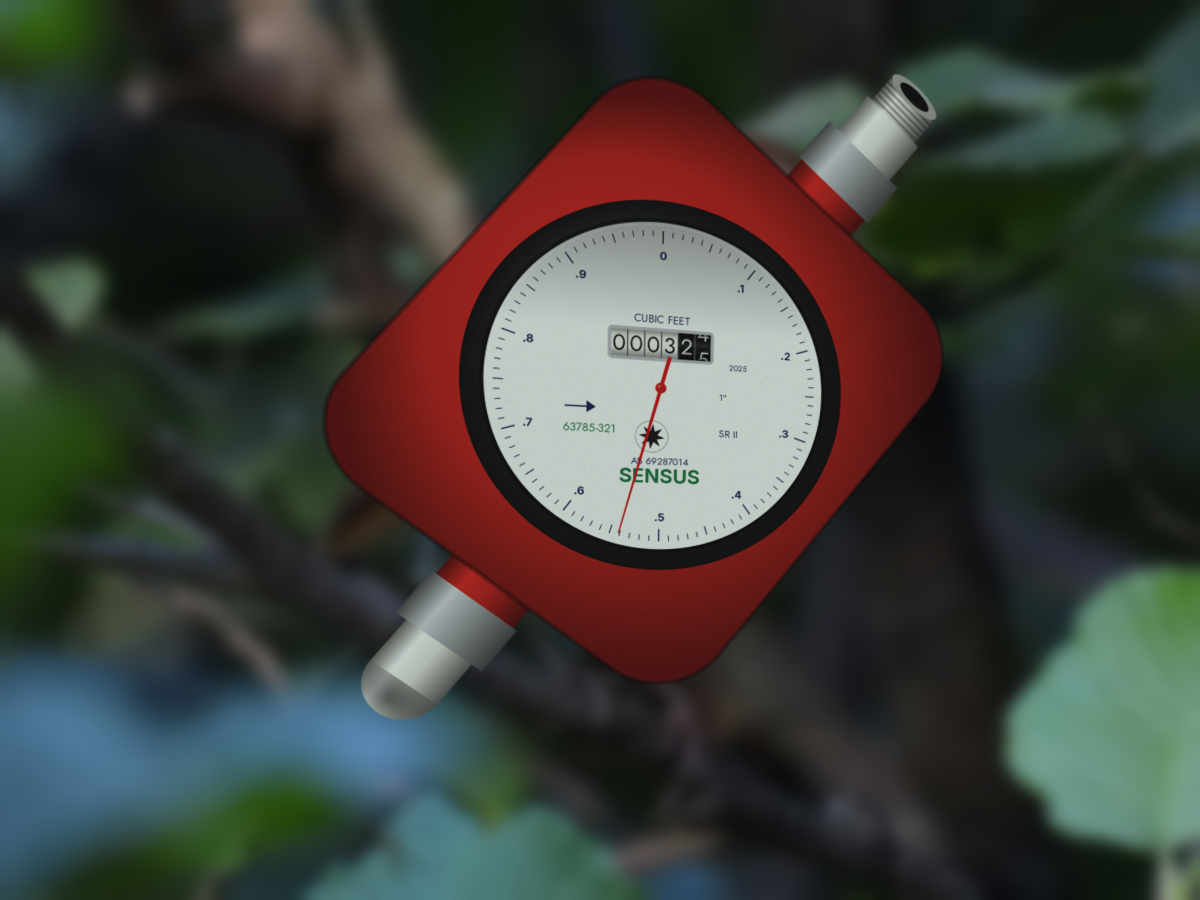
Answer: ft³ 324.54
